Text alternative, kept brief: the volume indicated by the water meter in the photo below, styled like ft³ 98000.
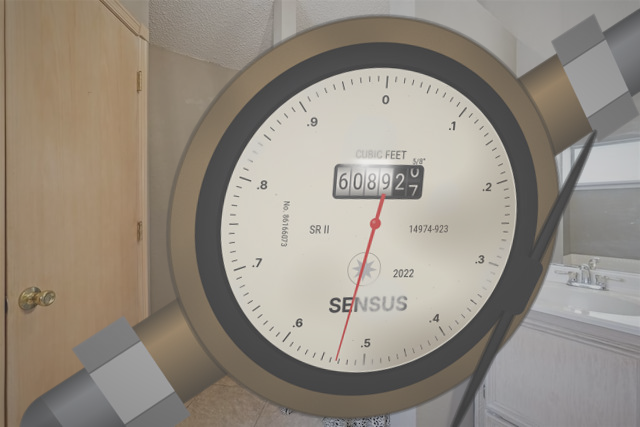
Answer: ft³ 608926.53
